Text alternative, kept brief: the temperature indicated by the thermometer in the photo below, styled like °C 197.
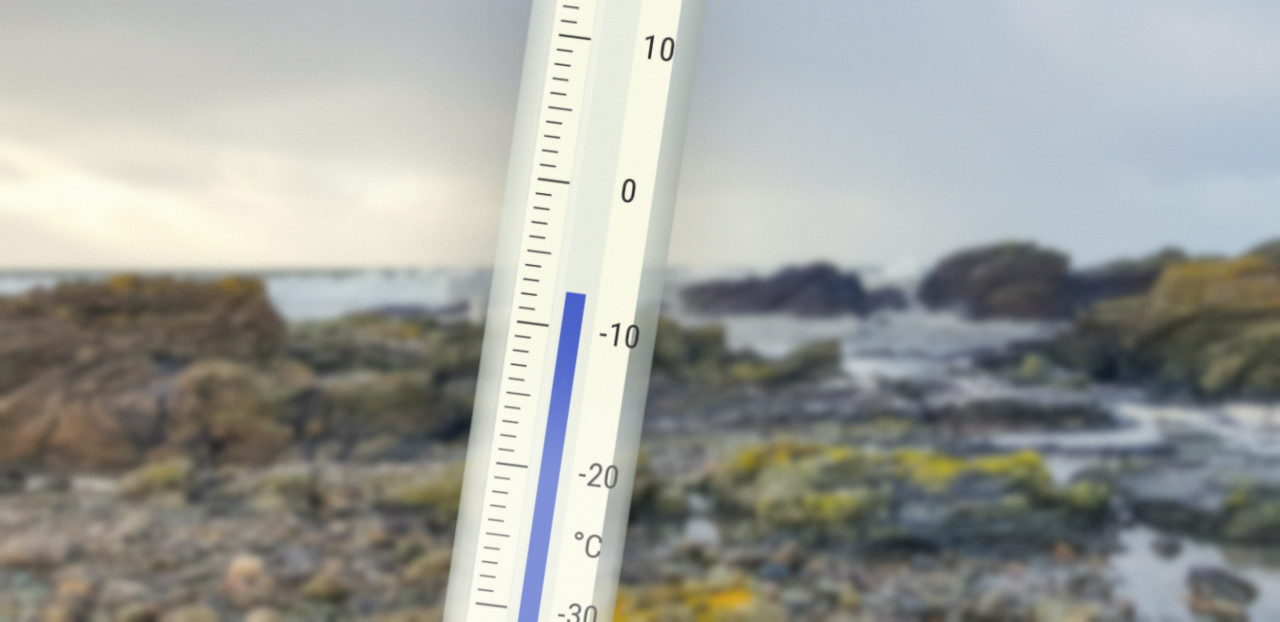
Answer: °C -7.5
